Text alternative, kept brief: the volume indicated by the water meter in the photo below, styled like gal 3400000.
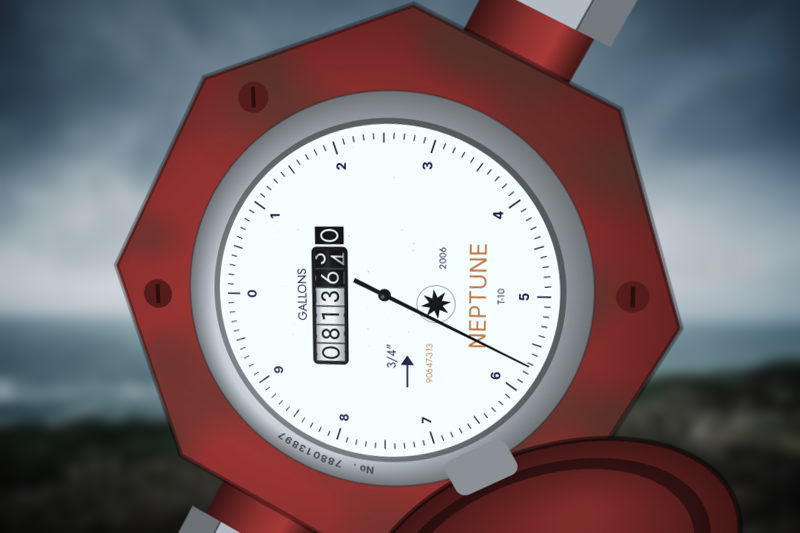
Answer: gal 813635.7
